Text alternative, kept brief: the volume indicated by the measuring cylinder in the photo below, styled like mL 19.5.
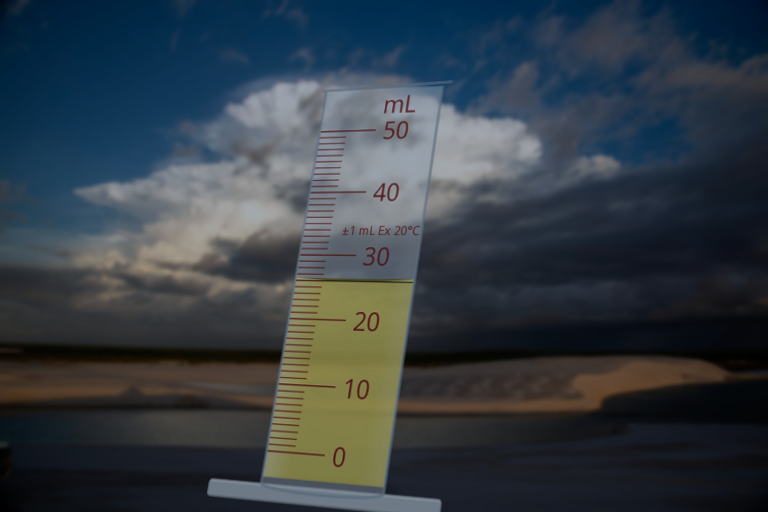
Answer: mL 26
